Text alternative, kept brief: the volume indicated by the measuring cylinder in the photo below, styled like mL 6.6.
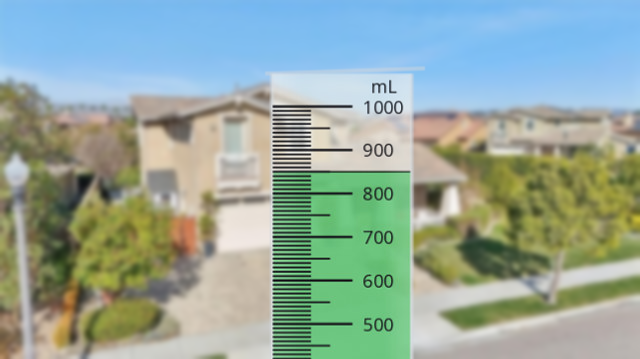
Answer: mL 850
